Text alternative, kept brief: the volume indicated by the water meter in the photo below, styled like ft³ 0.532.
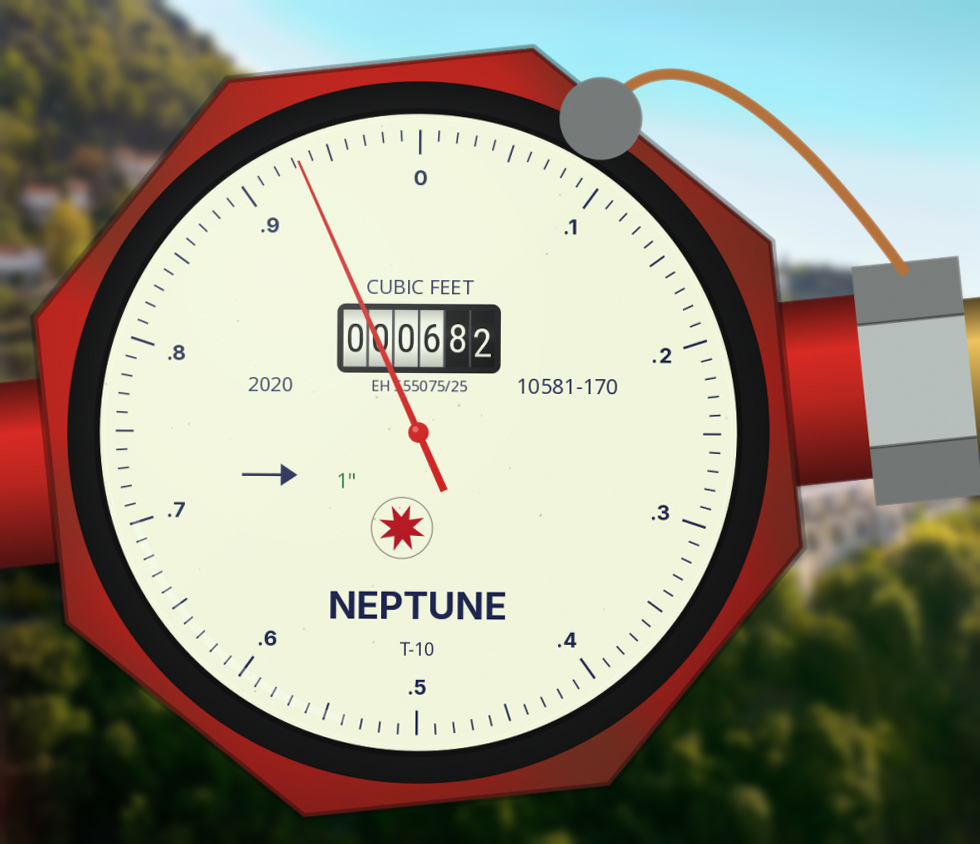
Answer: ft³ 681.93
